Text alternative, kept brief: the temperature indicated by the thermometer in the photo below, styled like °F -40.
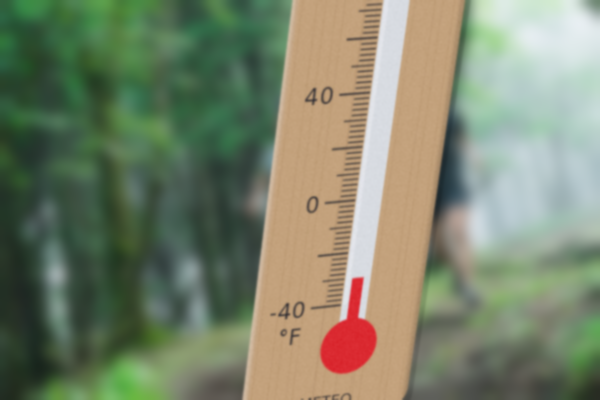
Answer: °F -30
